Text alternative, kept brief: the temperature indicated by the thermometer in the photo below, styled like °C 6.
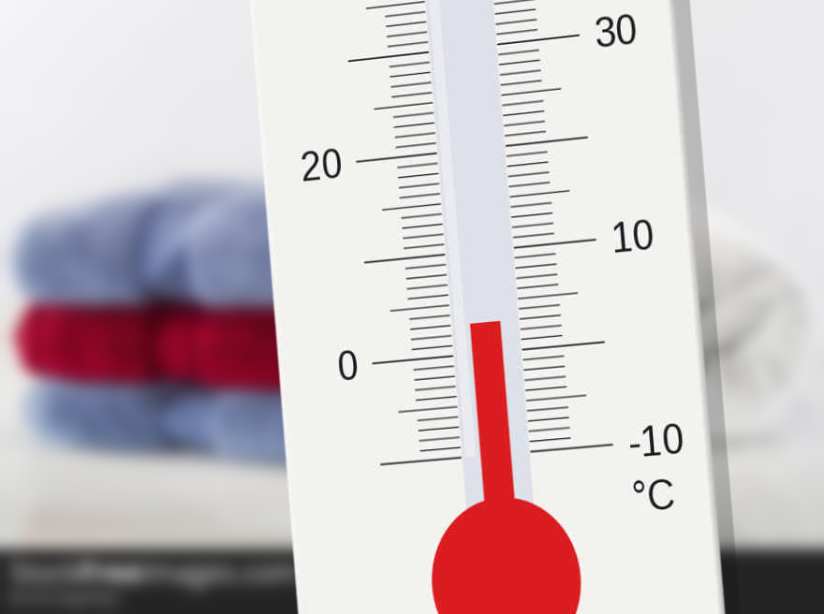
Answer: °C 3
